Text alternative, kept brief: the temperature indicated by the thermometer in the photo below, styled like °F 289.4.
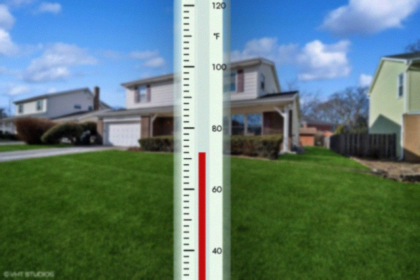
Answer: °F 72
